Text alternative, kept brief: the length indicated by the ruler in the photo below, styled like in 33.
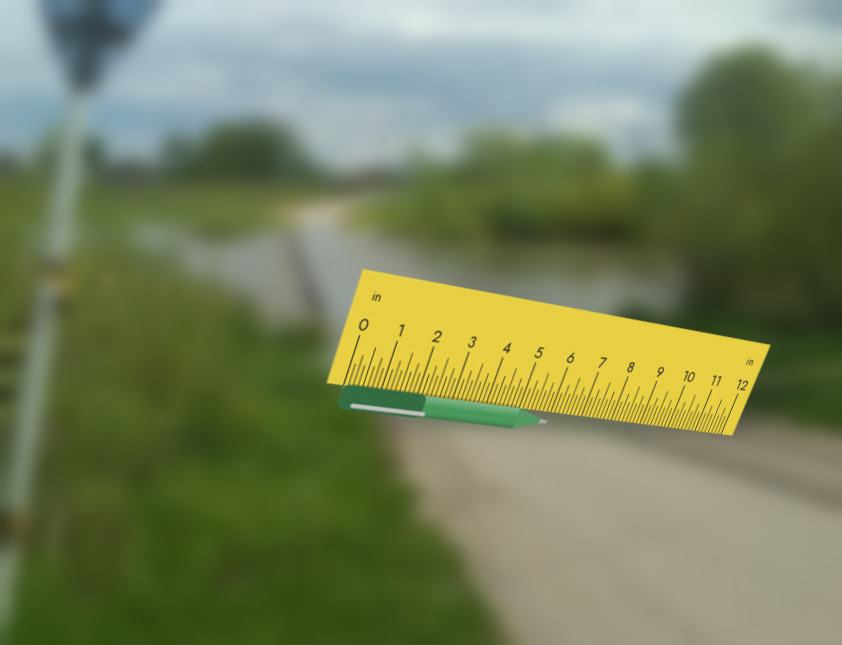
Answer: in 6
